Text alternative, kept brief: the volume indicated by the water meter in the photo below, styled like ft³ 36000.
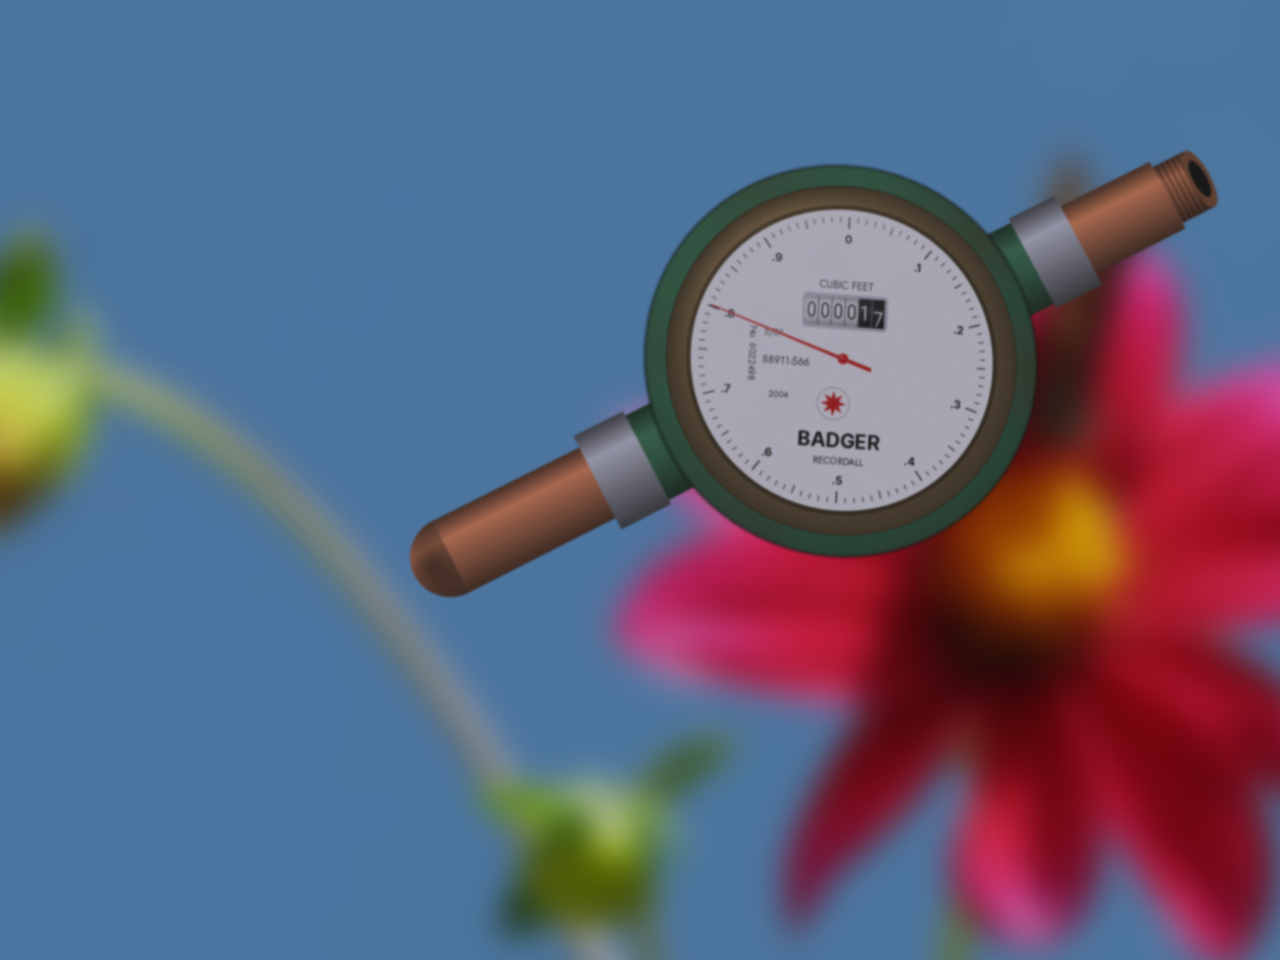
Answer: ft³ 16.80
